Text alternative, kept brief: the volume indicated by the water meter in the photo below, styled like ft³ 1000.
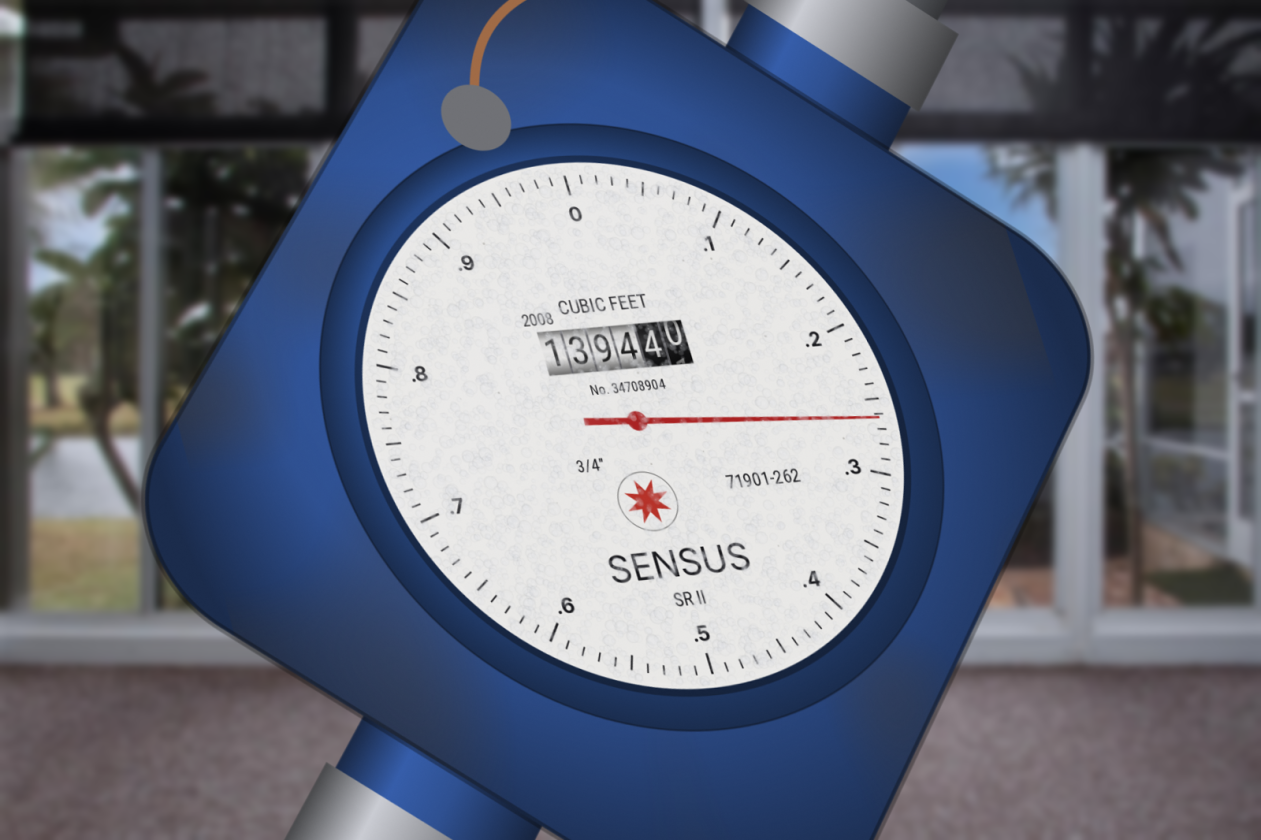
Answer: ft³ 139440.26
